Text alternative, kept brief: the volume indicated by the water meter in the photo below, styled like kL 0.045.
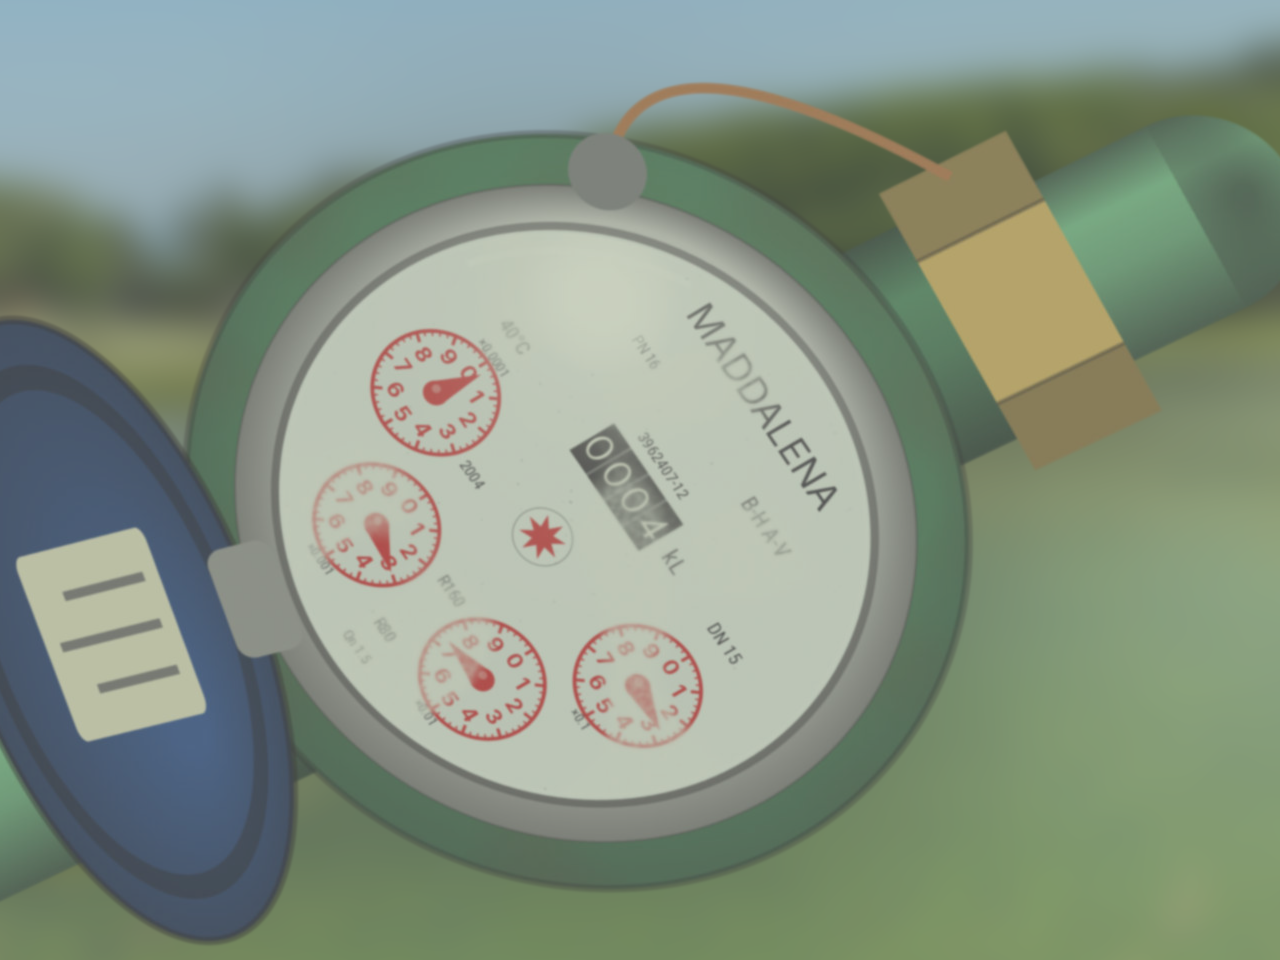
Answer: kL 4.2730
